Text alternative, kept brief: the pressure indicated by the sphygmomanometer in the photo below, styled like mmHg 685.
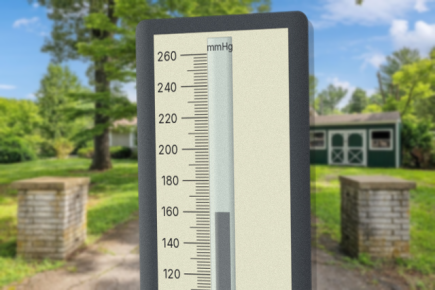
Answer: mmHg 160
